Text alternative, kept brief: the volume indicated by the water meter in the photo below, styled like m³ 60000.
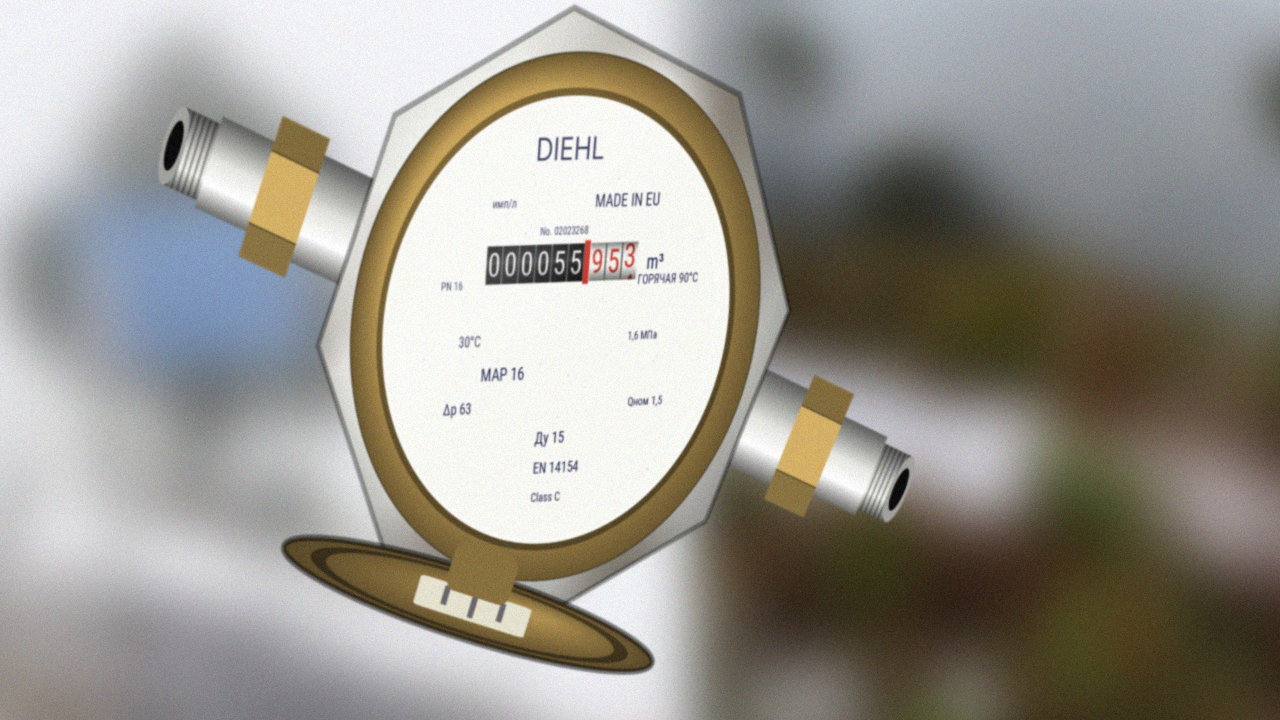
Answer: m³ 55.953
